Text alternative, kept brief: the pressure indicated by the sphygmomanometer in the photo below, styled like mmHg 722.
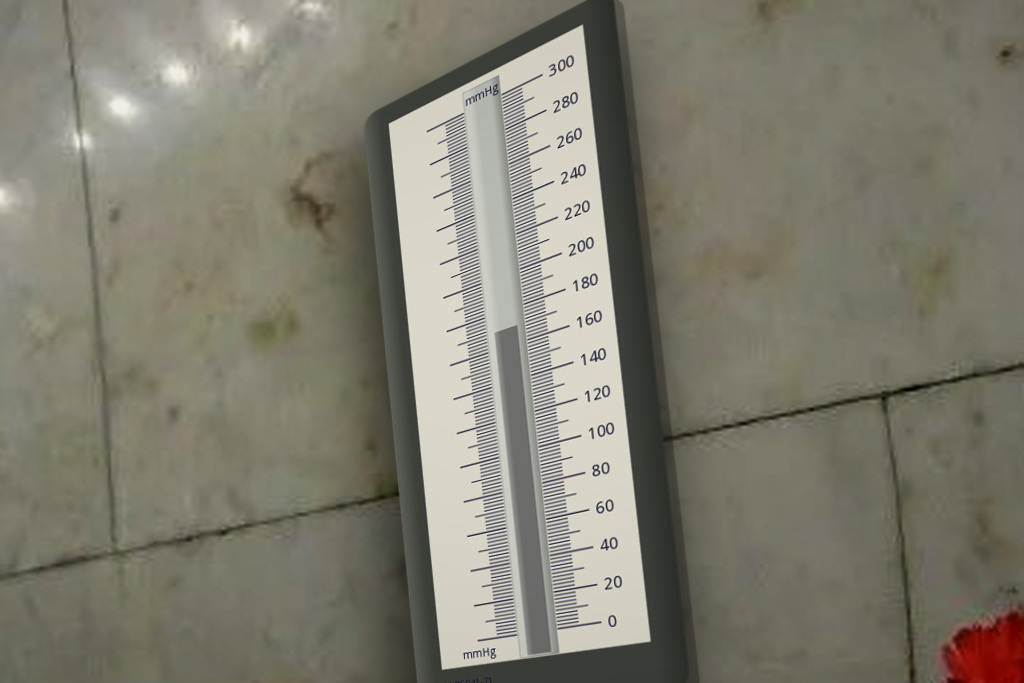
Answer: mmHg 170
